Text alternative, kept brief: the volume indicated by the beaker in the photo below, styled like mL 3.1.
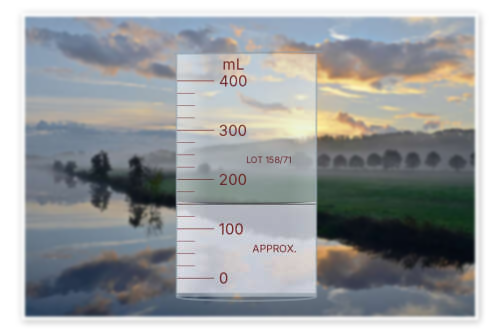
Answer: mL 150
